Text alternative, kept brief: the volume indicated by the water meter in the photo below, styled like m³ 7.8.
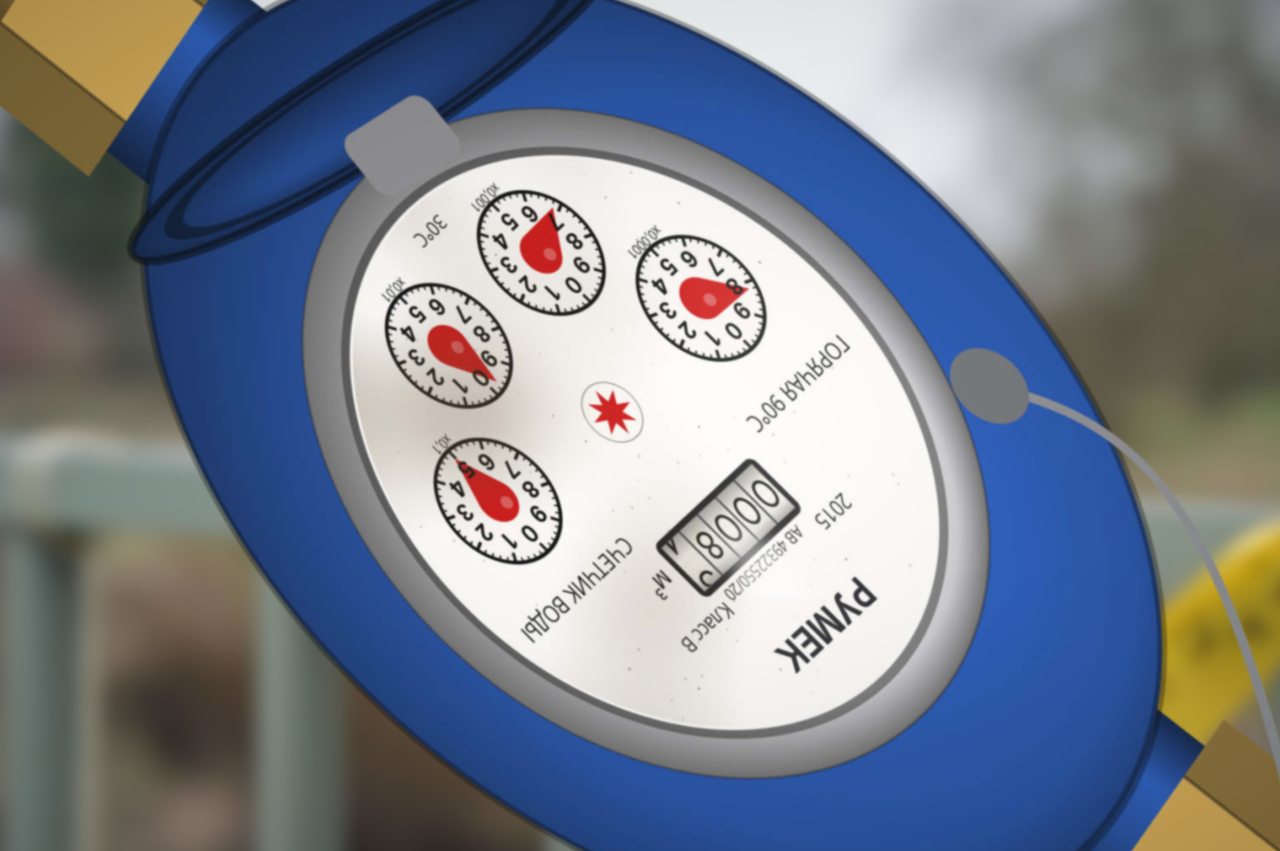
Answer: m³ 83.4968
